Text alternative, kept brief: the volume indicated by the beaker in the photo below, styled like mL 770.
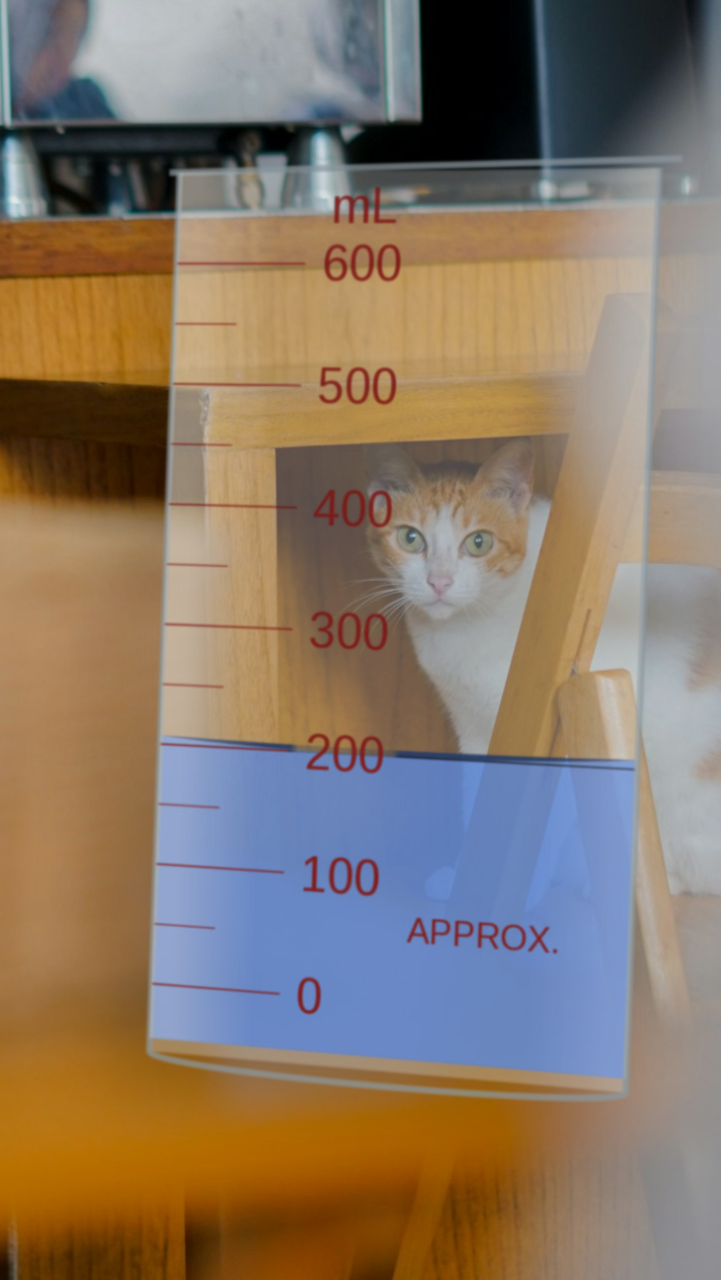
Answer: mL 200
